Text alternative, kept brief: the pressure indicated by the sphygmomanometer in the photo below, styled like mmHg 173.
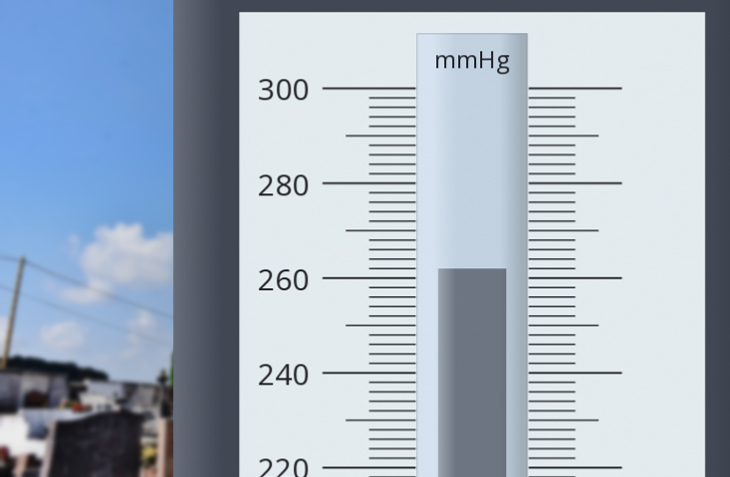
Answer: mmHg 262
